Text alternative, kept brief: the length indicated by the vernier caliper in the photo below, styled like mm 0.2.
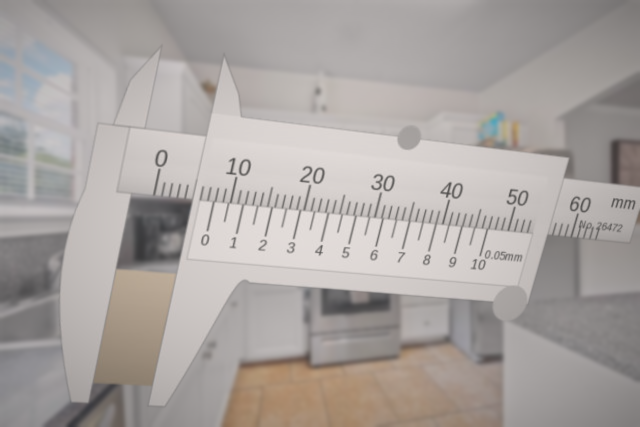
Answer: mm 7.8
